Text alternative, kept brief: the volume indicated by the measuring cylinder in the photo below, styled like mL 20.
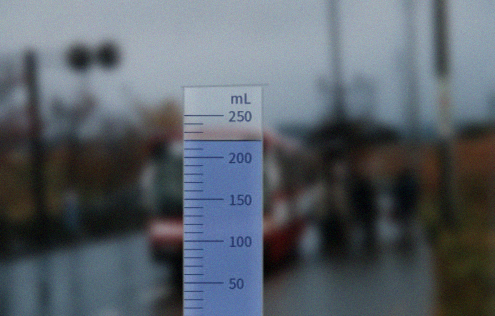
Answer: mL 220
